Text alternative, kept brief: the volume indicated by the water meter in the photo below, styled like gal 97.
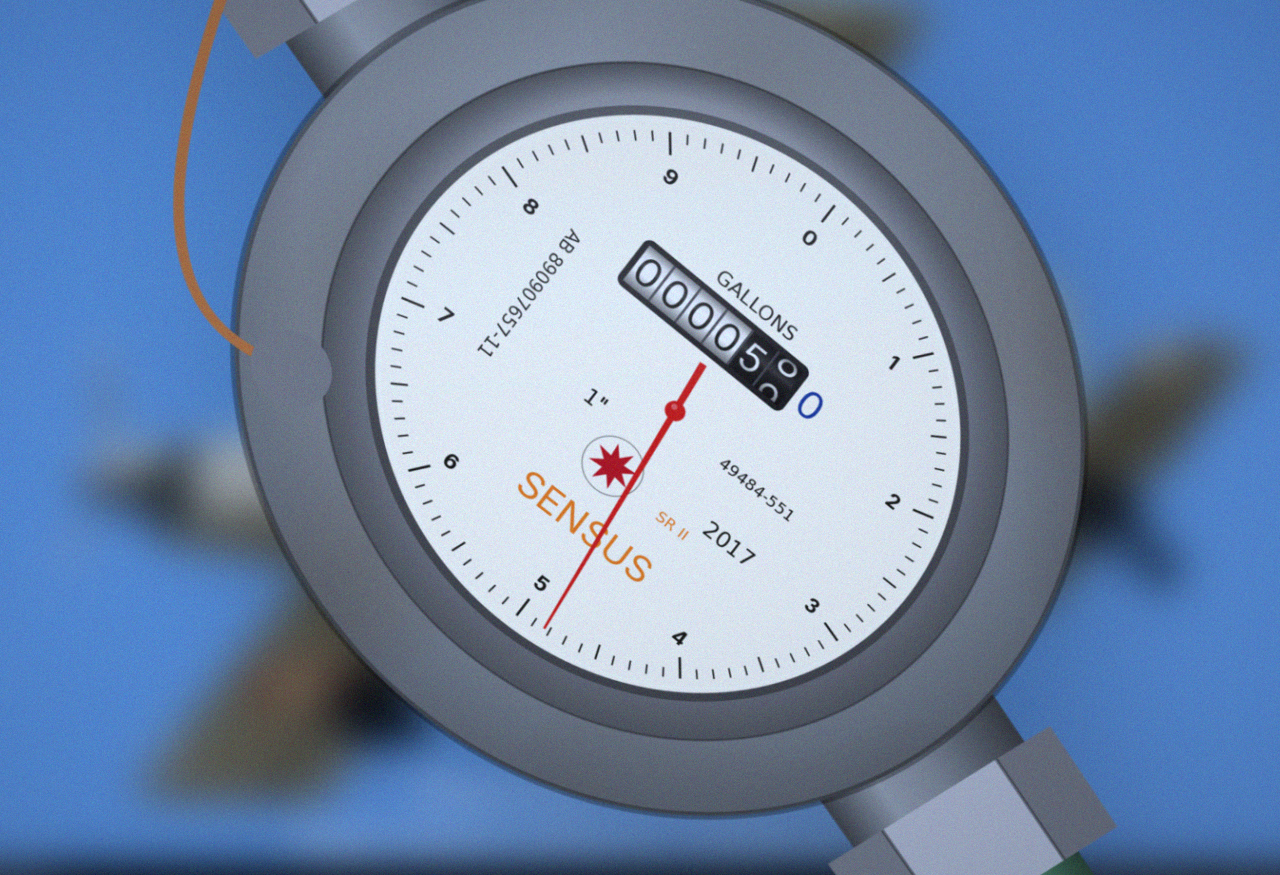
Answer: gal 584.8
